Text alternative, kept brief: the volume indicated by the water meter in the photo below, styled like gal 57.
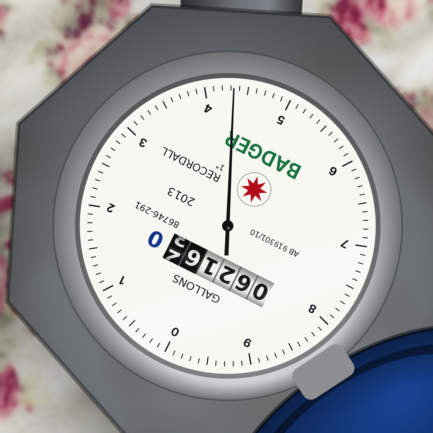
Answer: gal 621624.3
